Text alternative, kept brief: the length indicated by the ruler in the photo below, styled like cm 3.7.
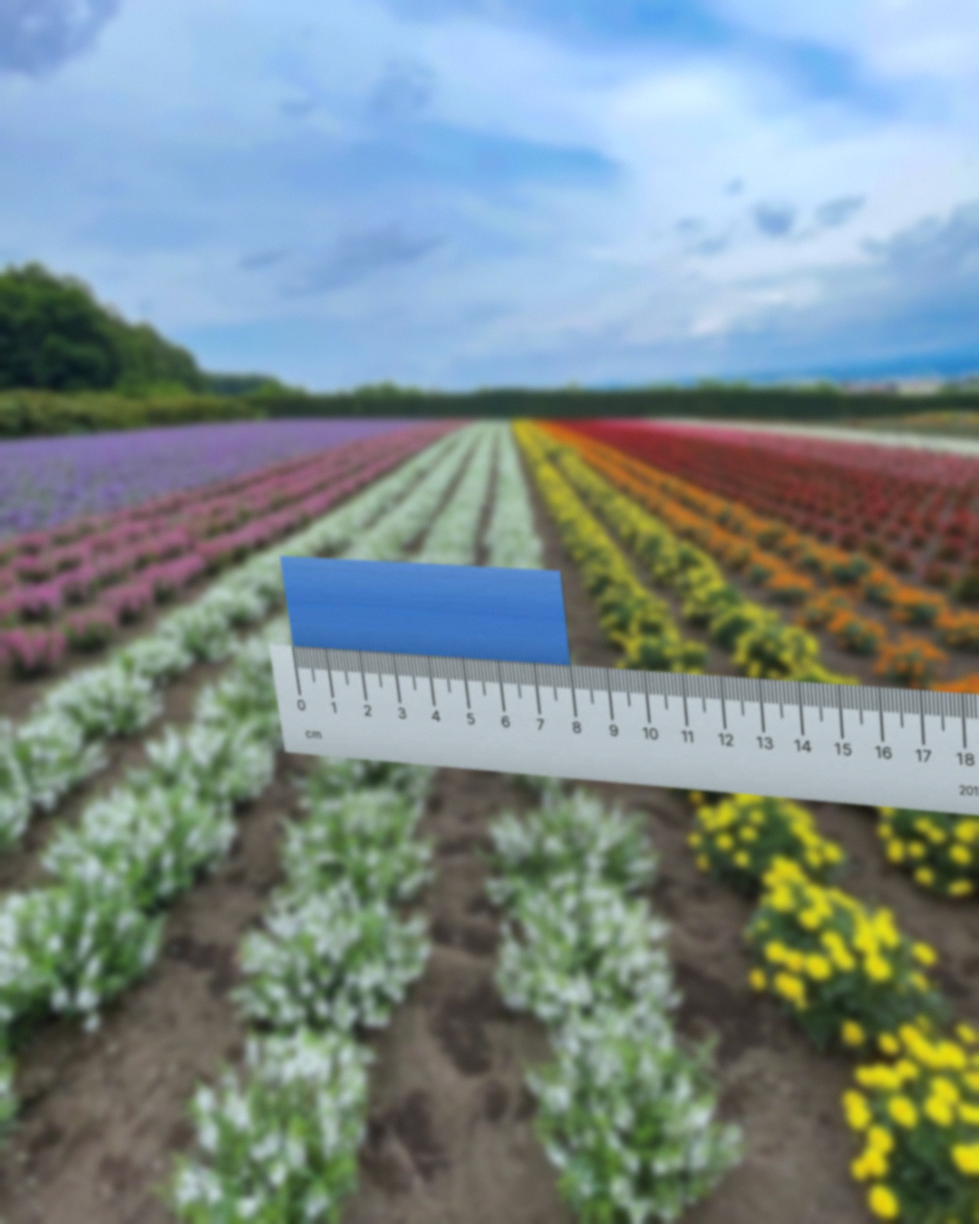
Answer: cm 8
